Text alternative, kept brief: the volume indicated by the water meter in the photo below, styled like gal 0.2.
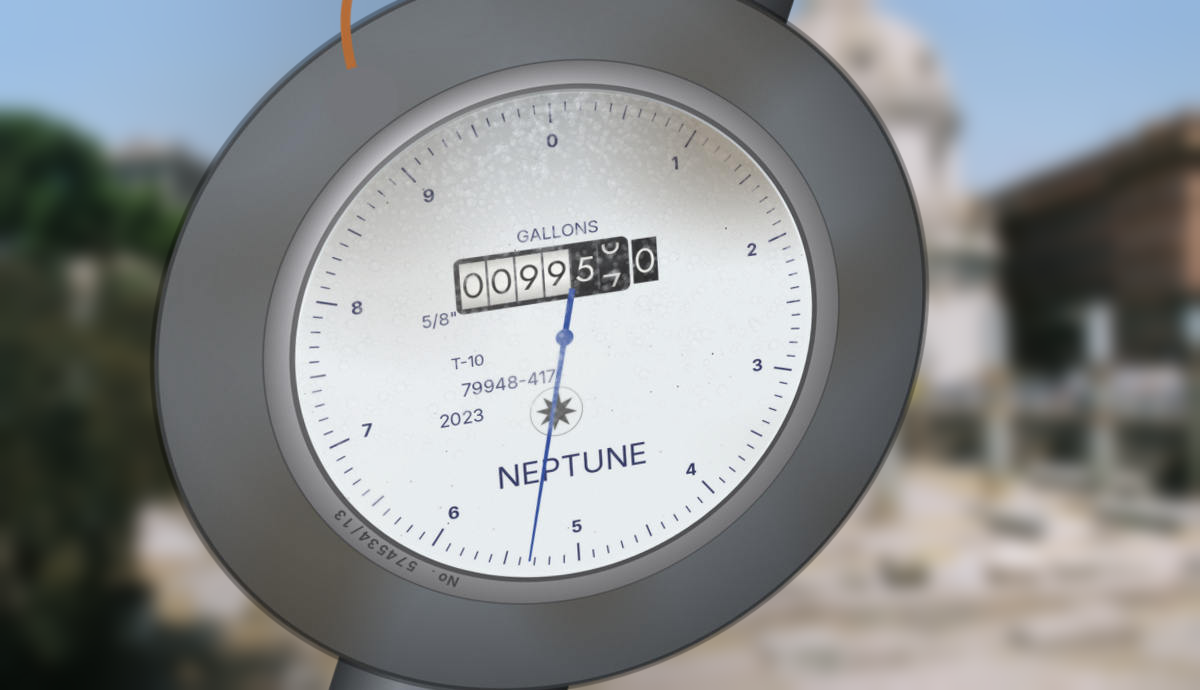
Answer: gal 99565.3
